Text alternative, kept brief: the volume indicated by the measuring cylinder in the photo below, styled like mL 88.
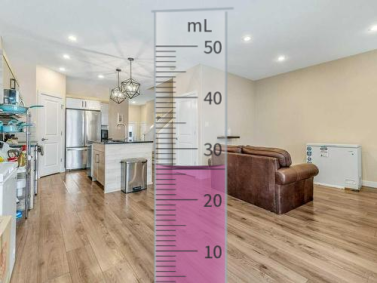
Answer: mL 26
